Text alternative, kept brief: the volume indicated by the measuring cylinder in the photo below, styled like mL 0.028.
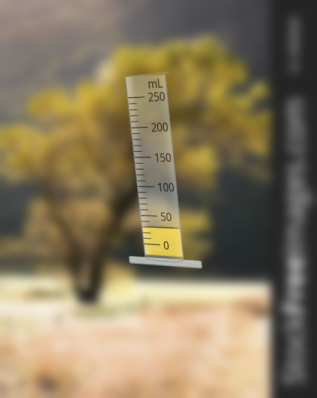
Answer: mL 30
